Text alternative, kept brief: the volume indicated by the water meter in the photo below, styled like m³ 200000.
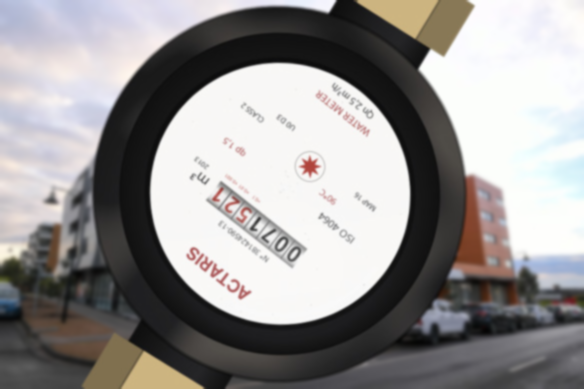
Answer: m³ 71.521
